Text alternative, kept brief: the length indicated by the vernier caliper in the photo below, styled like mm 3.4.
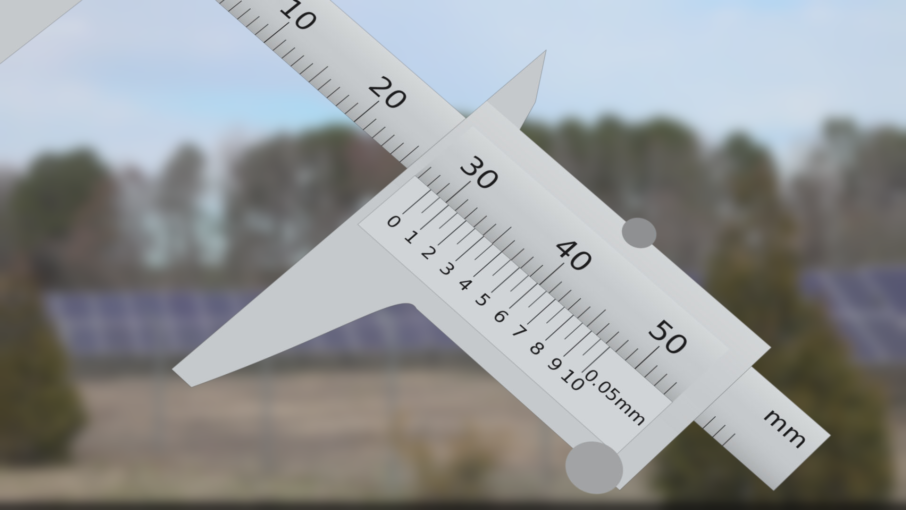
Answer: mm 28.4
